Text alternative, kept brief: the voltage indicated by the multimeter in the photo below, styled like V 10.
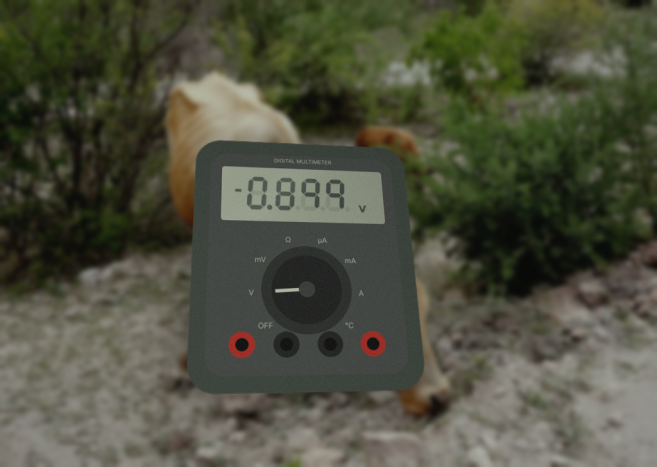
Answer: V -0.899
